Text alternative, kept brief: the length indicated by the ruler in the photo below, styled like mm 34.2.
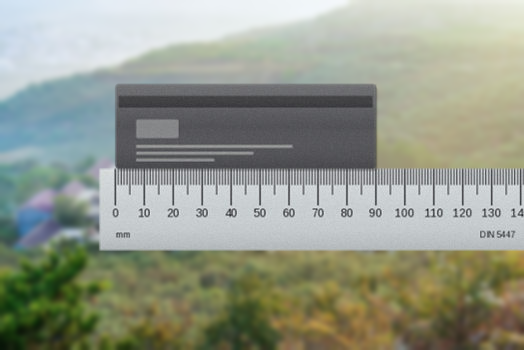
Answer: mm 90
